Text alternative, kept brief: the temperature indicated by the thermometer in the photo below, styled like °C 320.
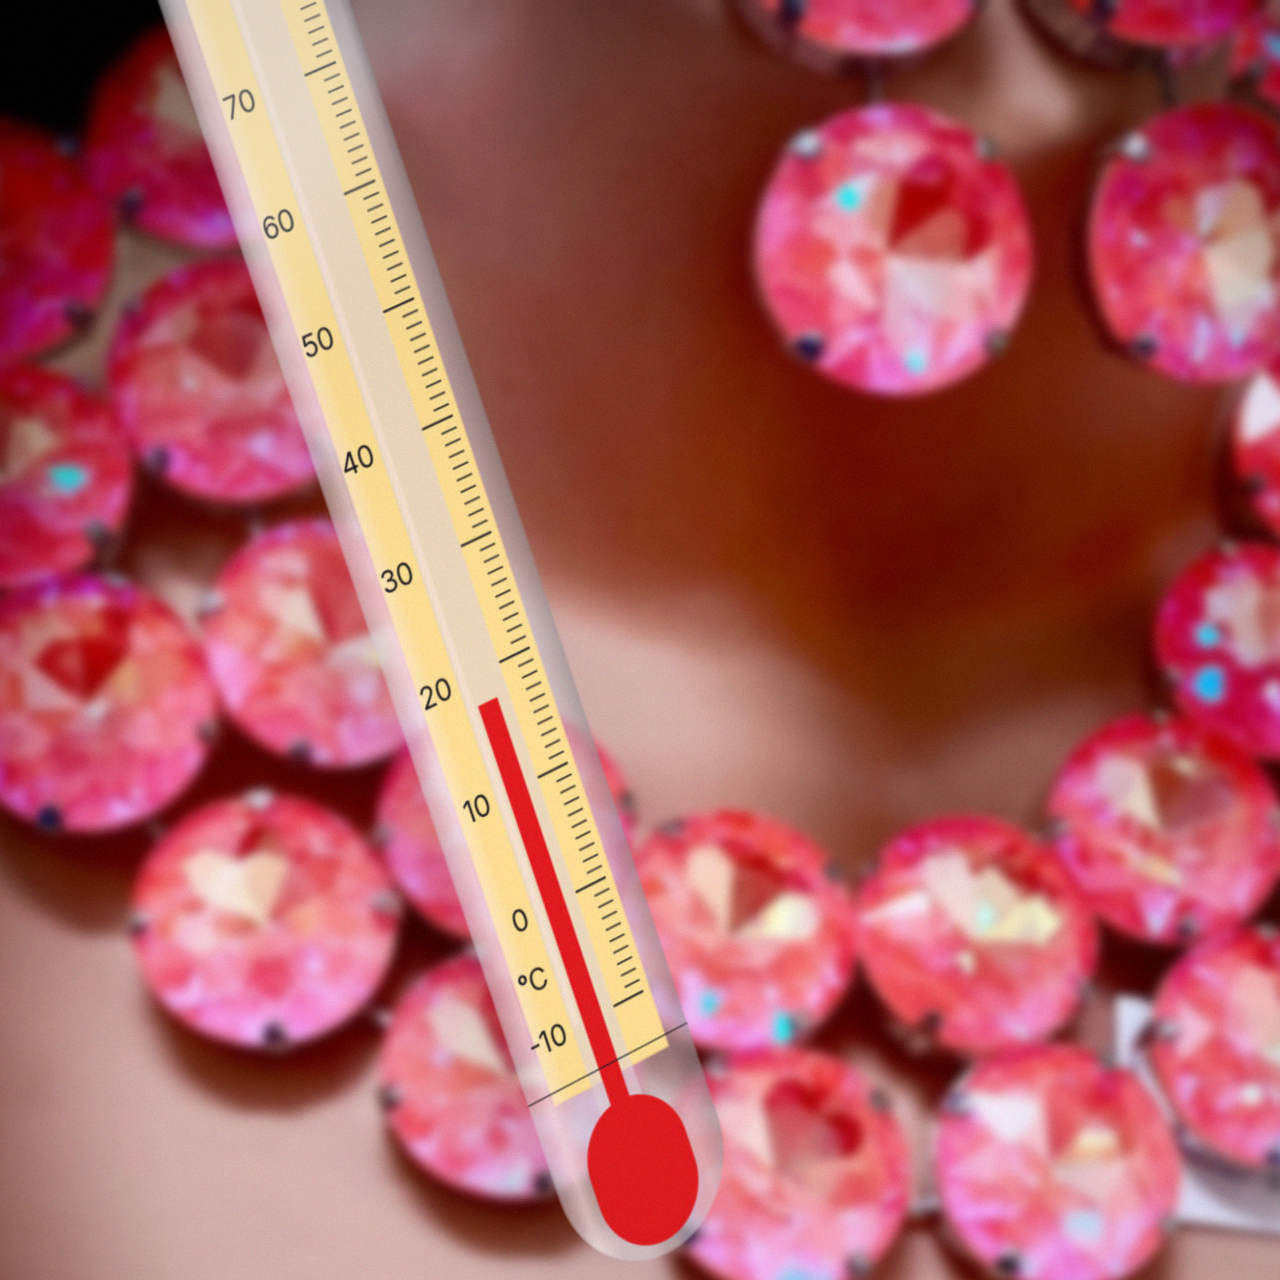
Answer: °C 17.5
